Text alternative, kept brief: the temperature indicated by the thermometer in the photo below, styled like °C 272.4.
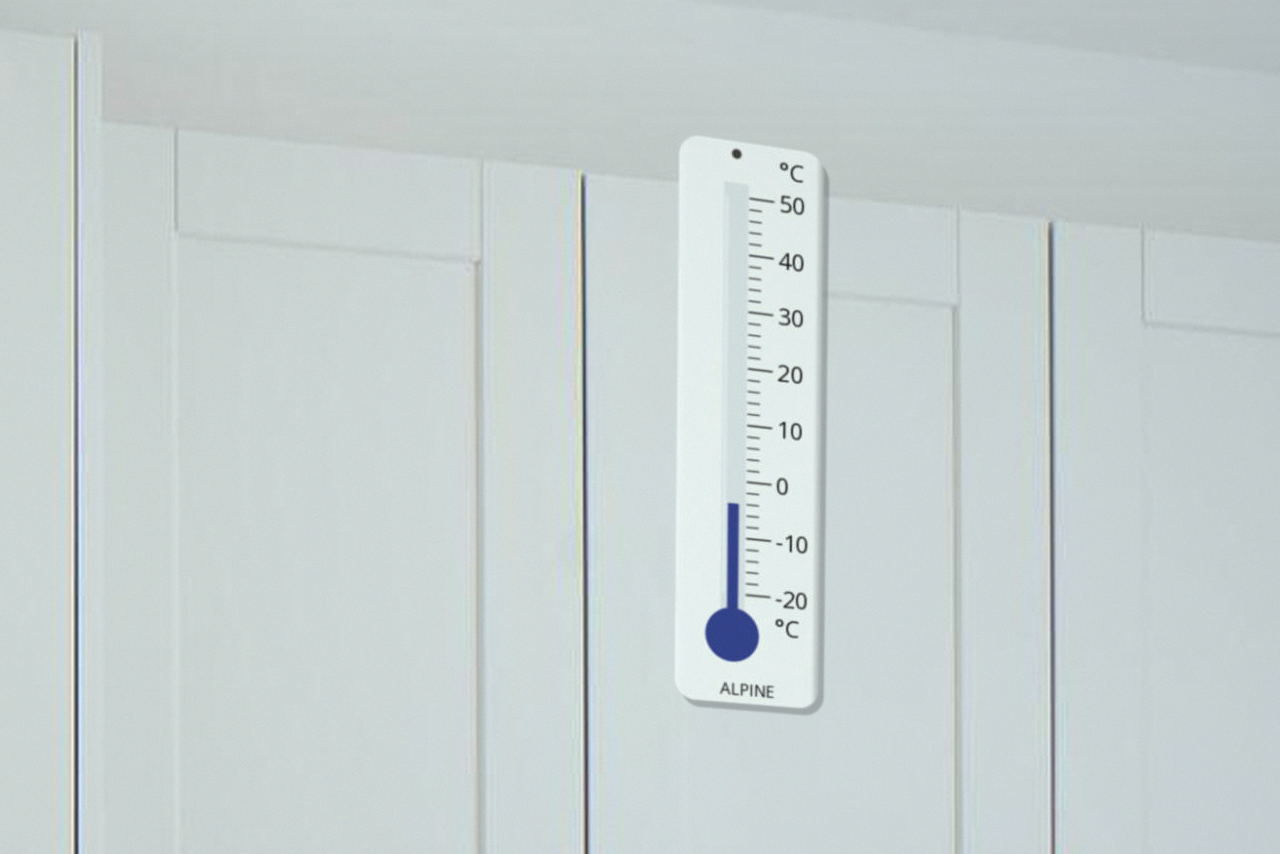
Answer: °C -4
